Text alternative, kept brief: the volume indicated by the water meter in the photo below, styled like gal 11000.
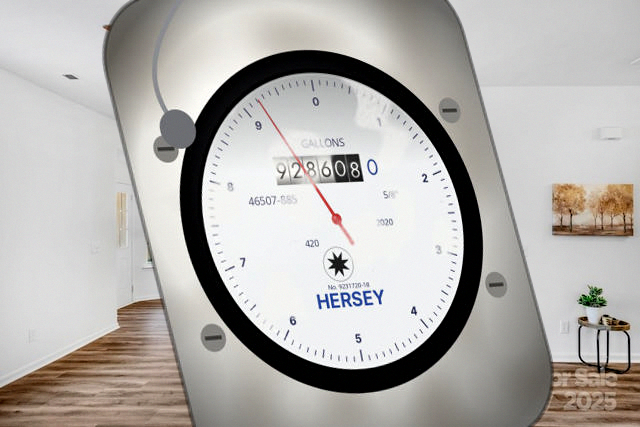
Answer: gal 9286079.2
